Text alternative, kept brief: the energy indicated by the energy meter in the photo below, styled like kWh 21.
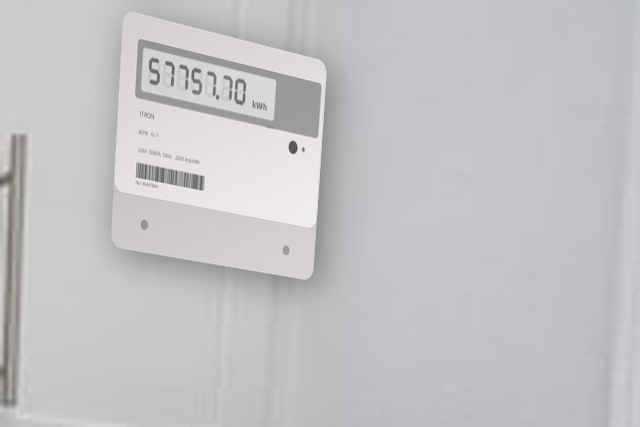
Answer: kWh 57757.70
